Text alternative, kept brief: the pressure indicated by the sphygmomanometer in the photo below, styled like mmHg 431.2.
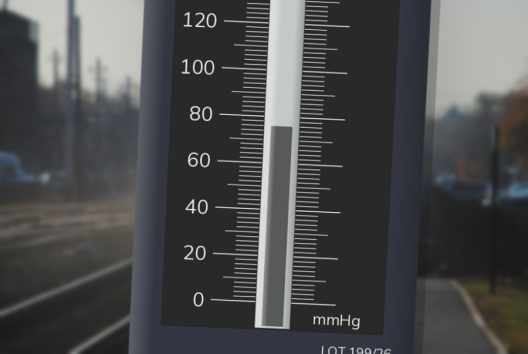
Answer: mmHg 76
